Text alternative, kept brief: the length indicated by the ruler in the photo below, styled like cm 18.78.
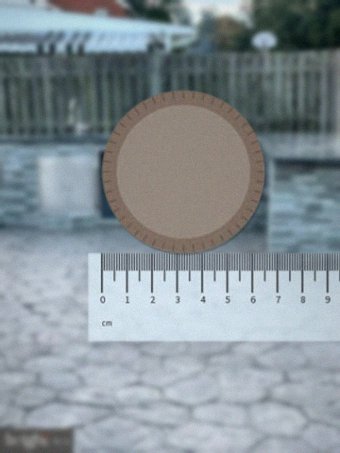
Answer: cm 6.5
